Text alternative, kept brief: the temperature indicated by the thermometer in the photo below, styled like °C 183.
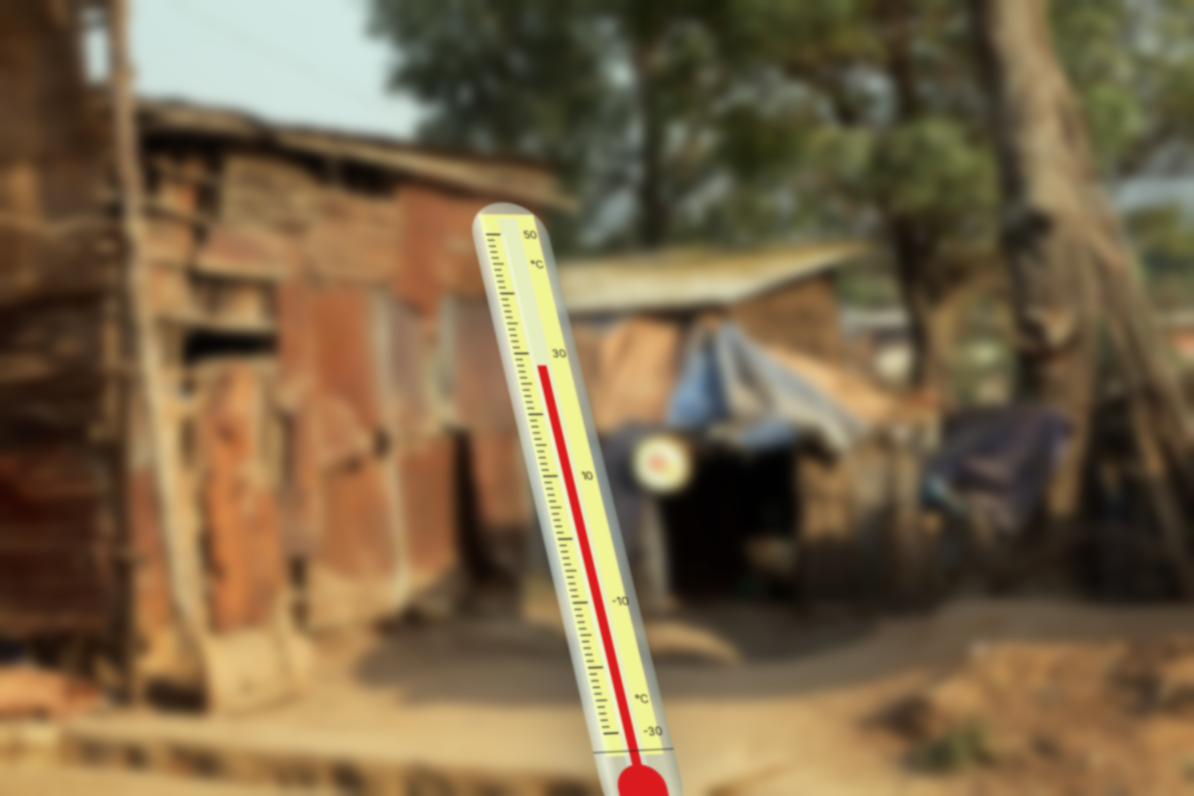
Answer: °C 28
